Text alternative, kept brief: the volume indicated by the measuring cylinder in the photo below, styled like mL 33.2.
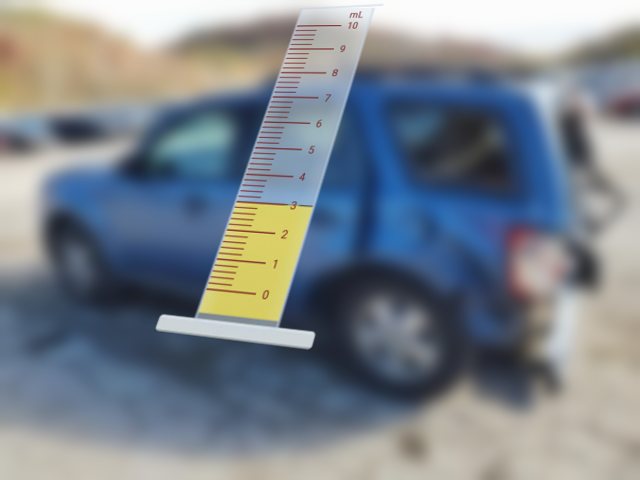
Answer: mL 3
